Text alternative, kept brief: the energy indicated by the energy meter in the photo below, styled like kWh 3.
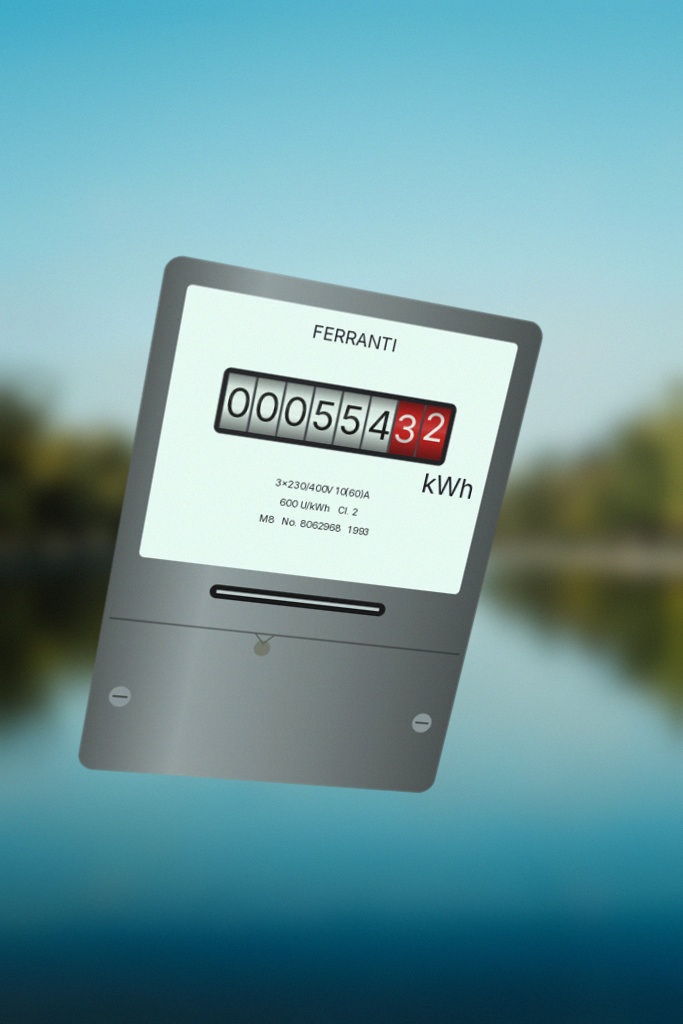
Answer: kWh 554.32
